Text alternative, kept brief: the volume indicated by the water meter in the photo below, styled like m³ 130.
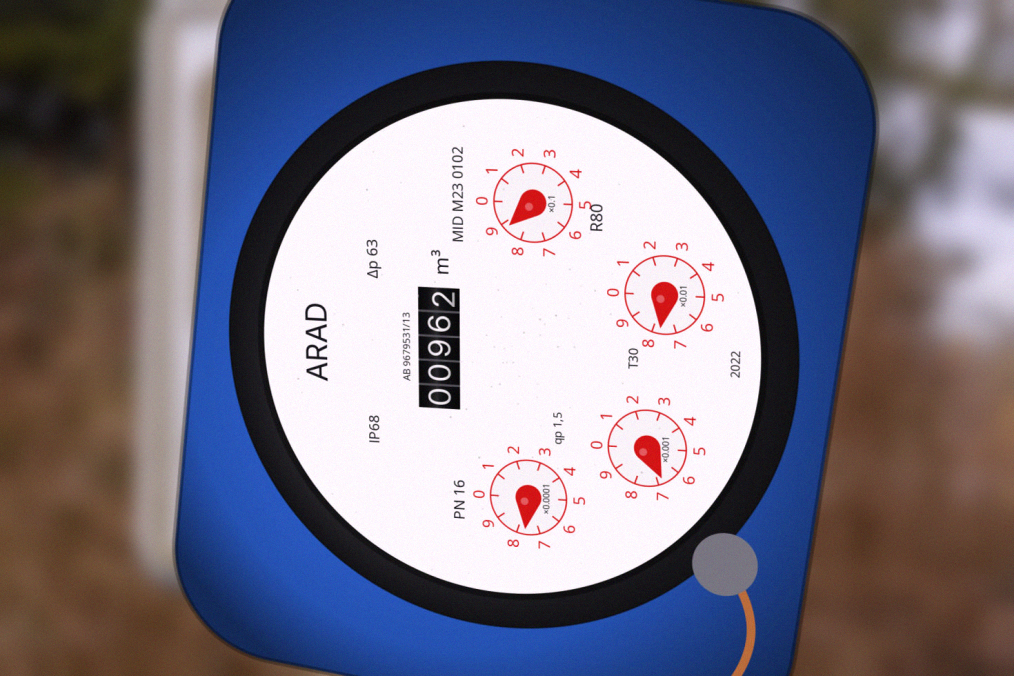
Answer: m³ 961.8767
